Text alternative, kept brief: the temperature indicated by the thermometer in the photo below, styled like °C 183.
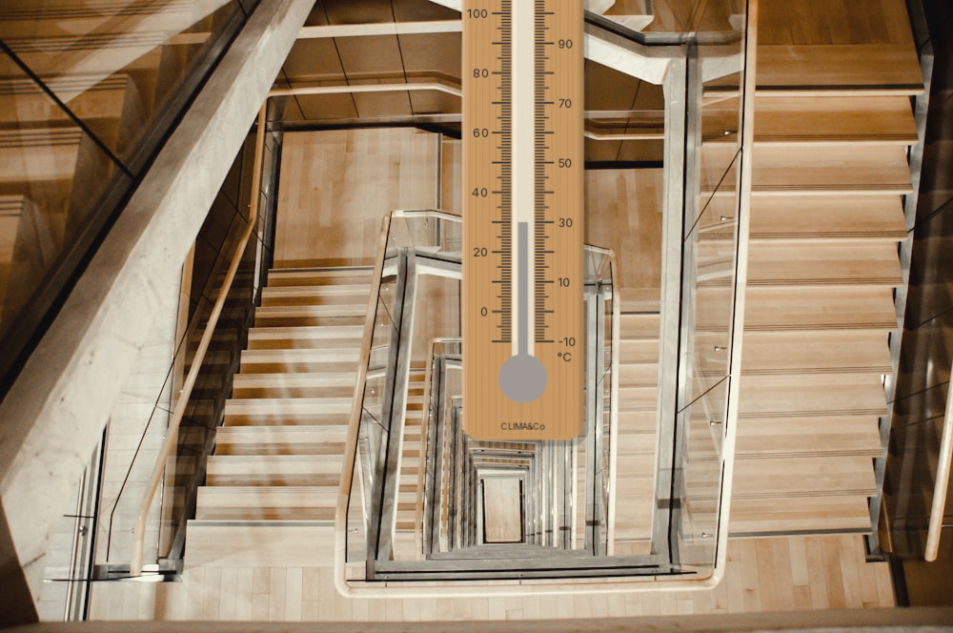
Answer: °C 30
